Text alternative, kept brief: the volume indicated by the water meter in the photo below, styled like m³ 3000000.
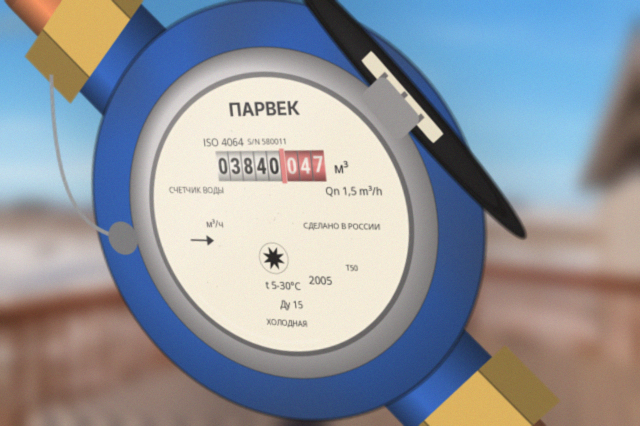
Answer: m³ 3840.047
